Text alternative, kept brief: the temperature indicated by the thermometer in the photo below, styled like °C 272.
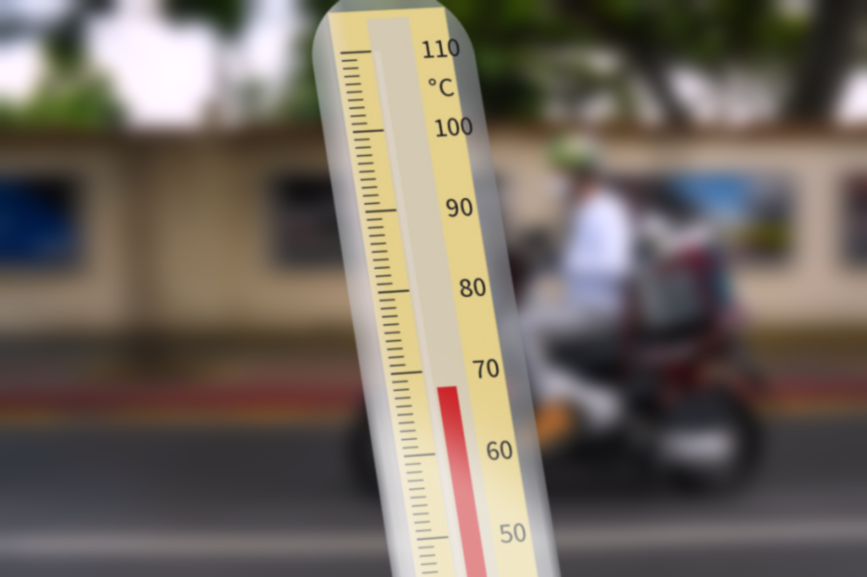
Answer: °C 68
